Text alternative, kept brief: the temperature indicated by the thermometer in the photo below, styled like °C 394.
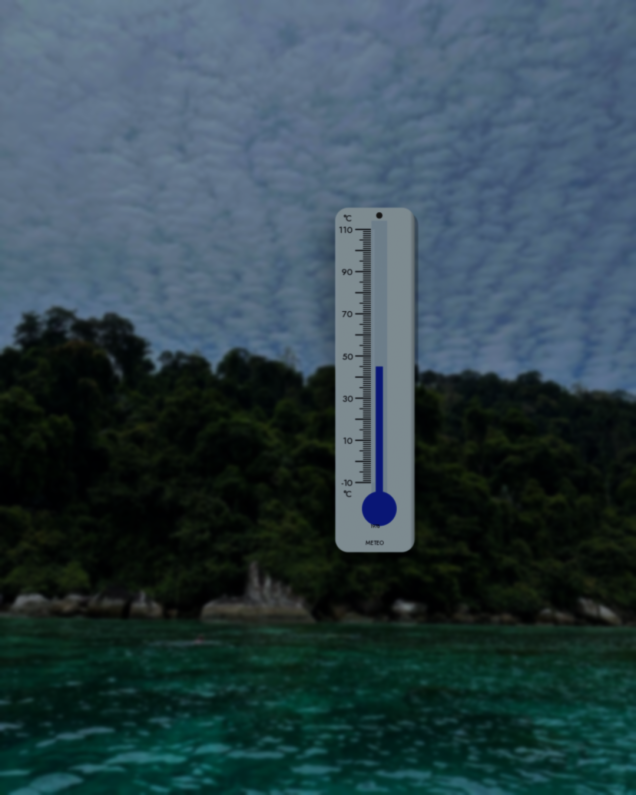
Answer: °C 45
